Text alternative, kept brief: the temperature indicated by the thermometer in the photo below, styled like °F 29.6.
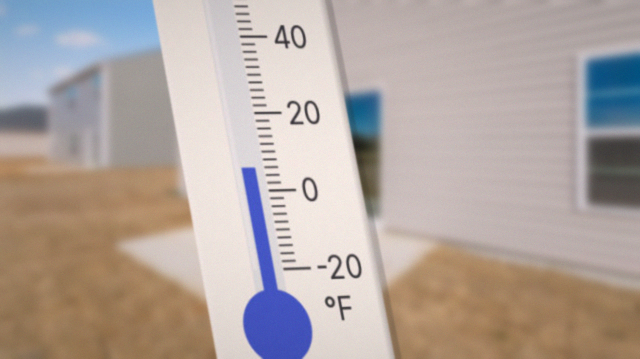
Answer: °F 6
